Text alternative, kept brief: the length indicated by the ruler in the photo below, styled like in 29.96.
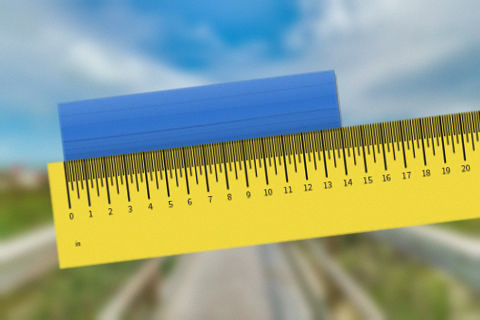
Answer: in 14
